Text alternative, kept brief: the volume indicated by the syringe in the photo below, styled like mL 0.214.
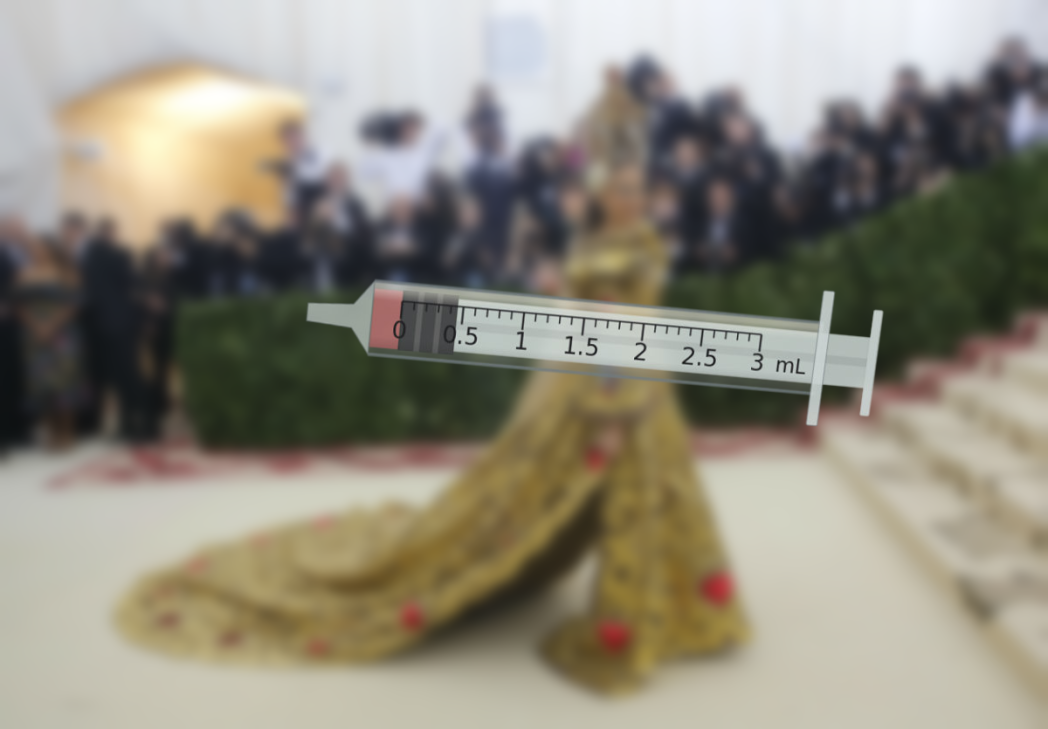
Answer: mL 0
